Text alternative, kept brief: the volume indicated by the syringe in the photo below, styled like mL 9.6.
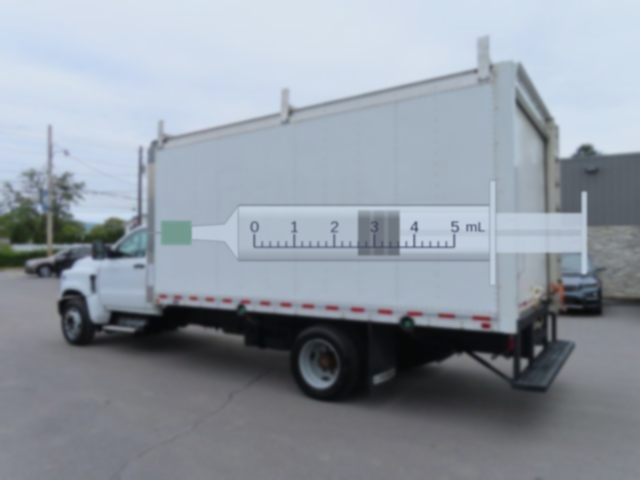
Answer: mL 2.6
